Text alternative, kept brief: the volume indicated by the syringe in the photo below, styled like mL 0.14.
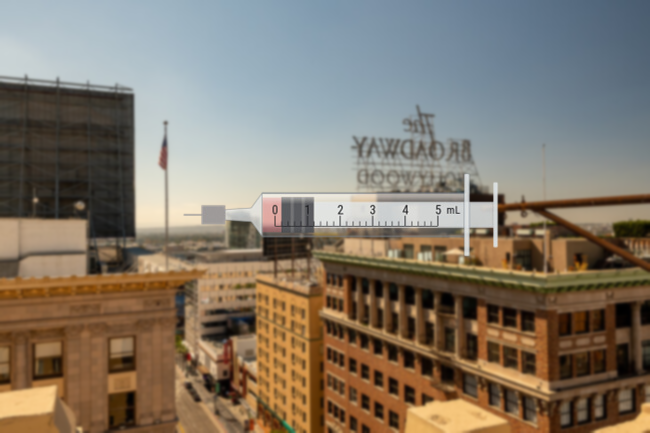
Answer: mL 0.2
